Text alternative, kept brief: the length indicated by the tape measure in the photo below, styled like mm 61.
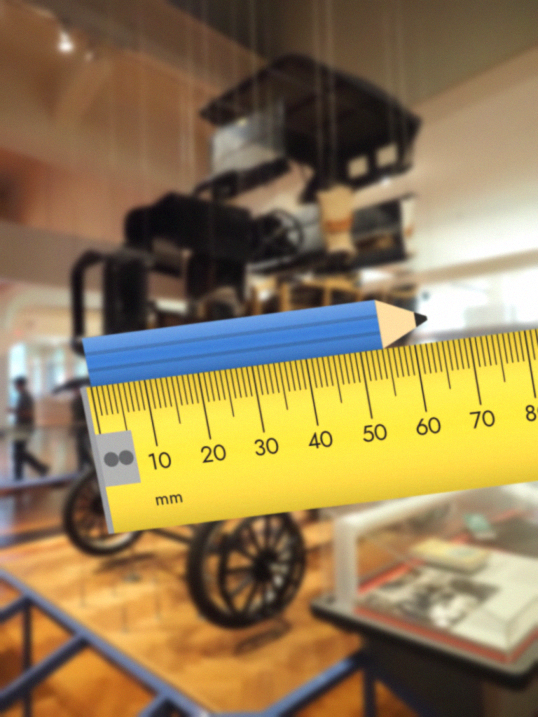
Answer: mm 63
